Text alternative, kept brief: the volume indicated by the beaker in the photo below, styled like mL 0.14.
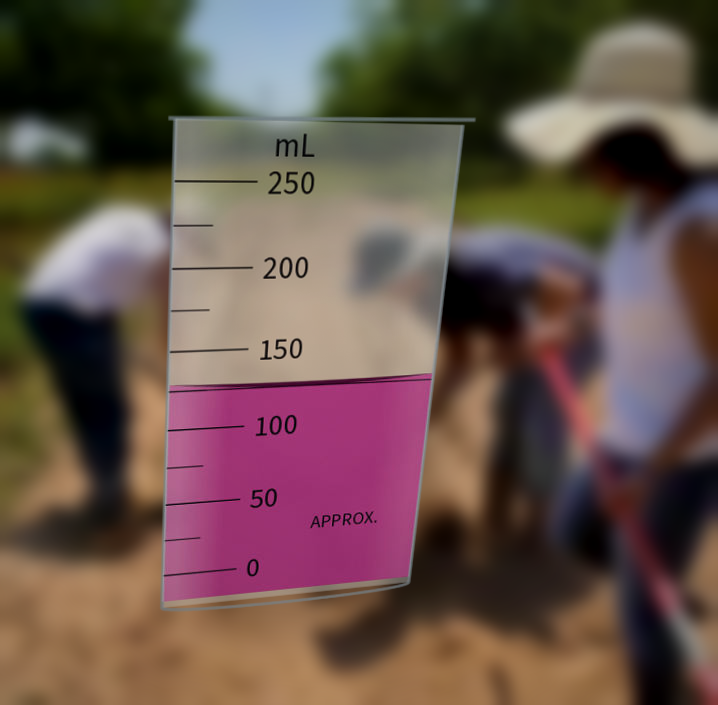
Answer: mL 125
